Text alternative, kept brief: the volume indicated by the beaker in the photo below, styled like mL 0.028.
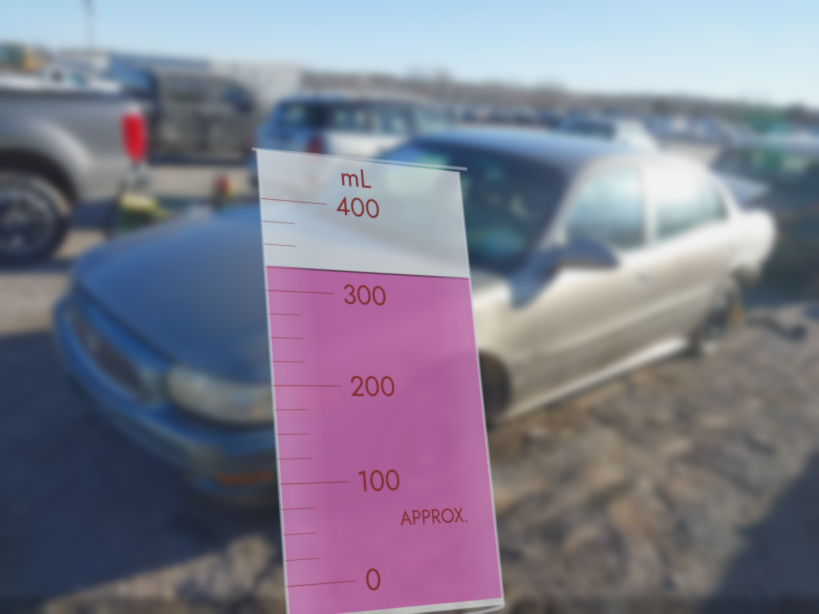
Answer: mL 325
